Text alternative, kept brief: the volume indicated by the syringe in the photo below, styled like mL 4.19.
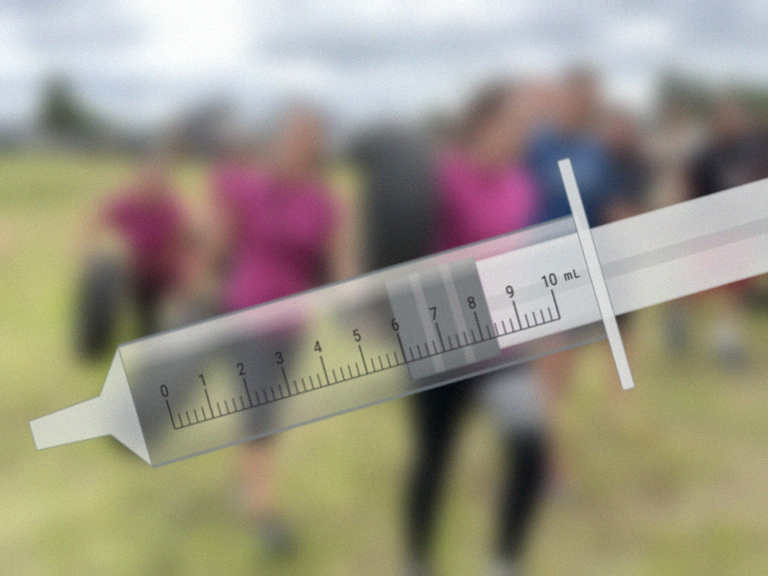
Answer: mL 6
